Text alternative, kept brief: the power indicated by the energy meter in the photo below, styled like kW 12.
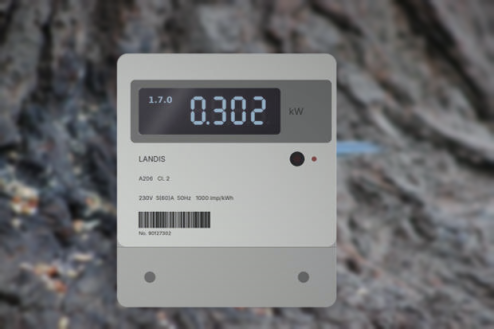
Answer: kW 0.302
